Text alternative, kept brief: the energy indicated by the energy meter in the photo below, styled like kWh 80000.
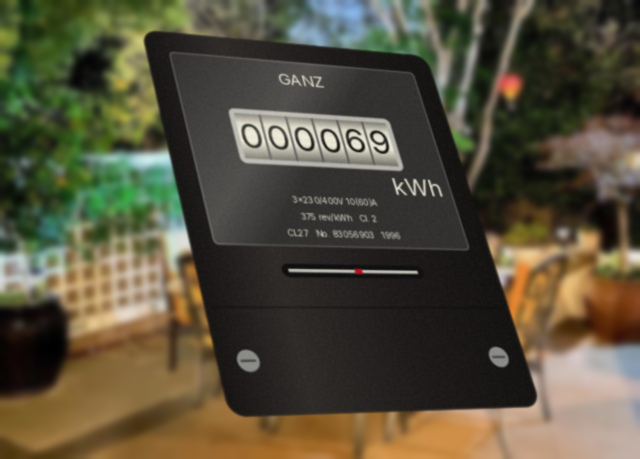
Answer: kWh 69
